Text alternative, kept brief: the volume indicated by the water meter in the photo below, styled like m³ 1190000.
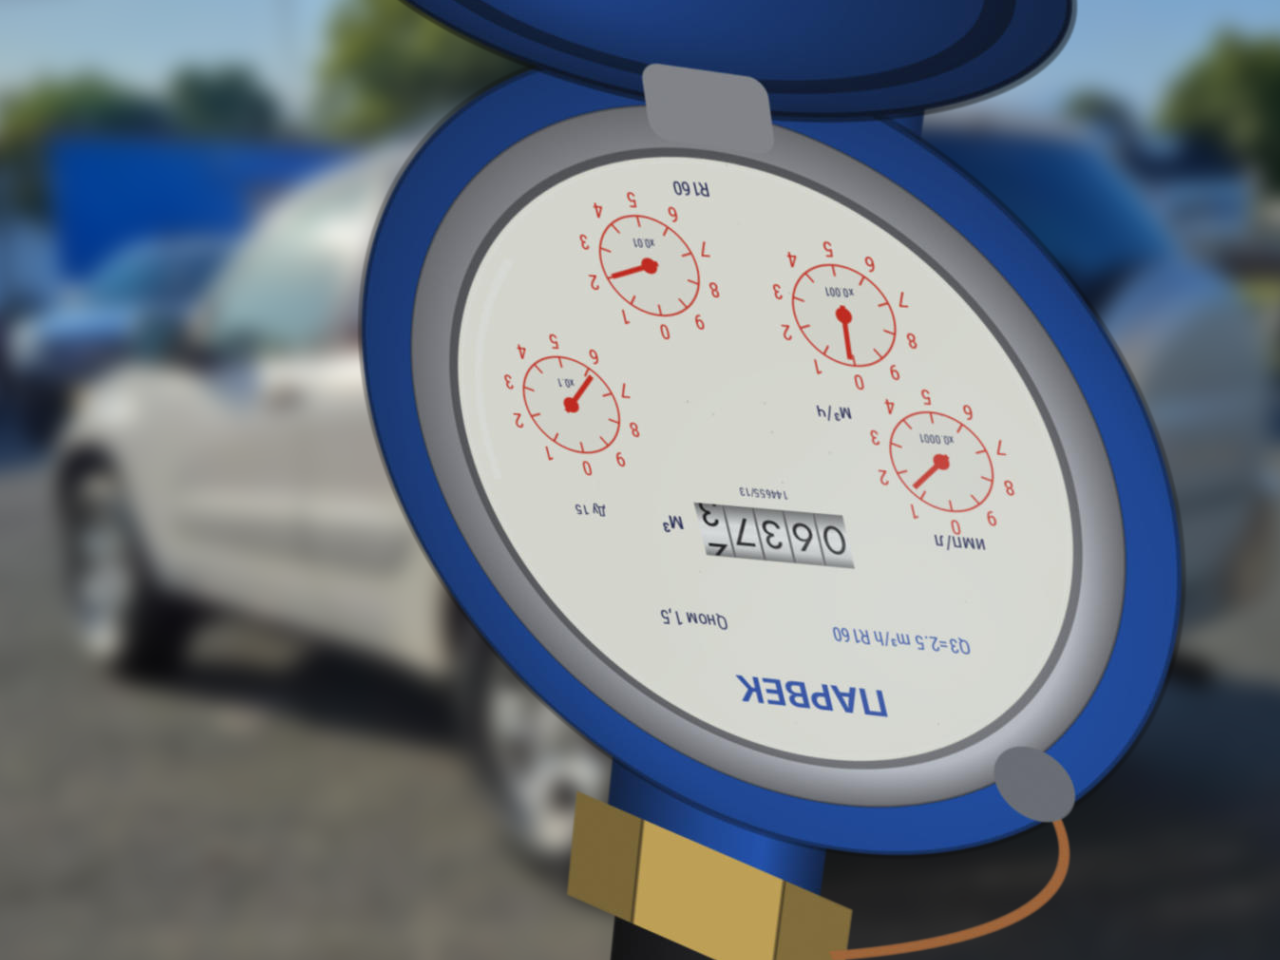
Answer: m³ 6372.6201
